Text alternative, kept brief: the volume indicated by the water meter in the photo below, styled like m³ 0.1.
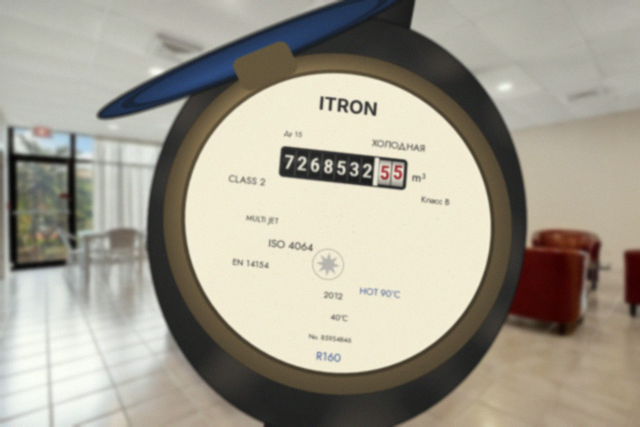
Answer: m³ 7268532.55
